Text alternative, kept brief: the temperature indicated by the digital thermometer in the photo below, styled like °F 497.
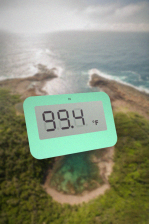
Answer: °F 99.4
